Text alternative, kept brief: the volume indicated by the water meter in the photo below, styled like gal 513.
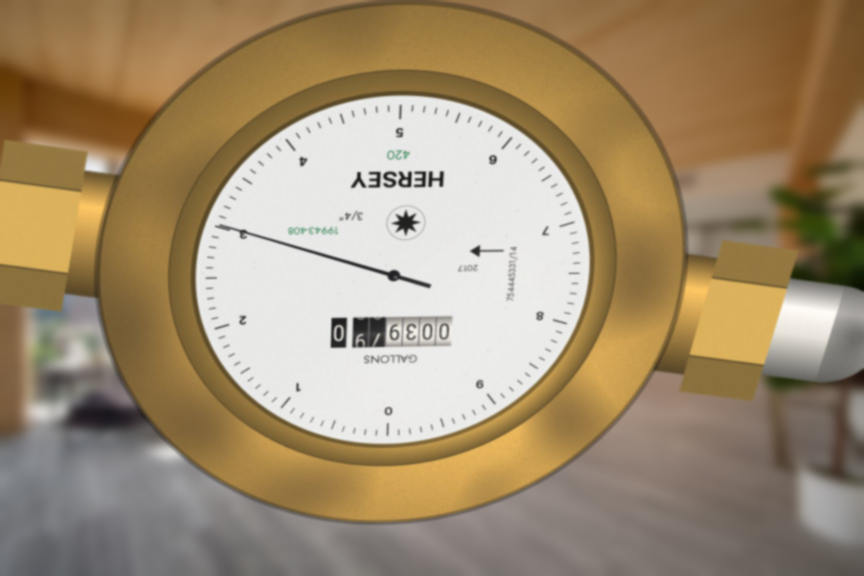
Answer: gal 39793.0
